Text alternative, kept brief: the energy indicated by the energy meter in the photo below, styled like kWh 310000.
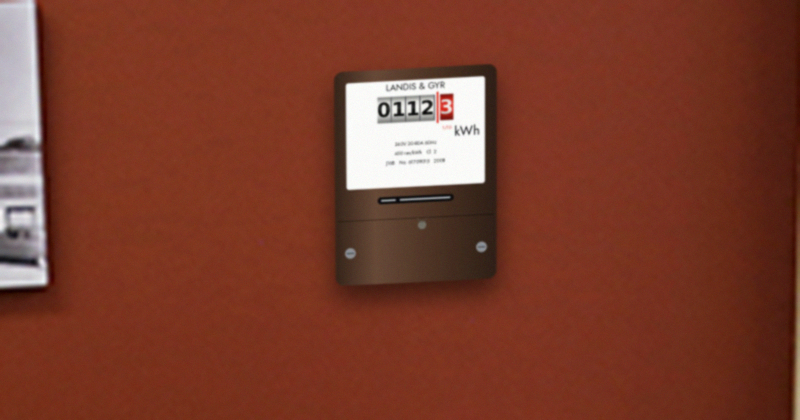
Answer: kWh 112.3
